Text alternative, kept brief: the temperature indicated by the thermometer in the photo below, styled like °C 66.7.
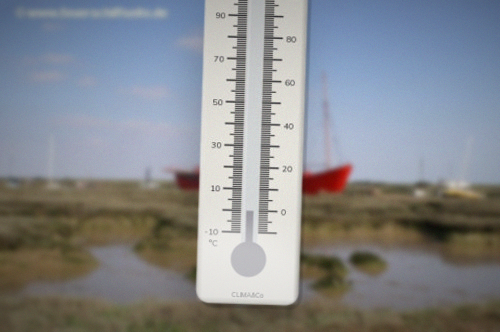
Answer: °C 0
